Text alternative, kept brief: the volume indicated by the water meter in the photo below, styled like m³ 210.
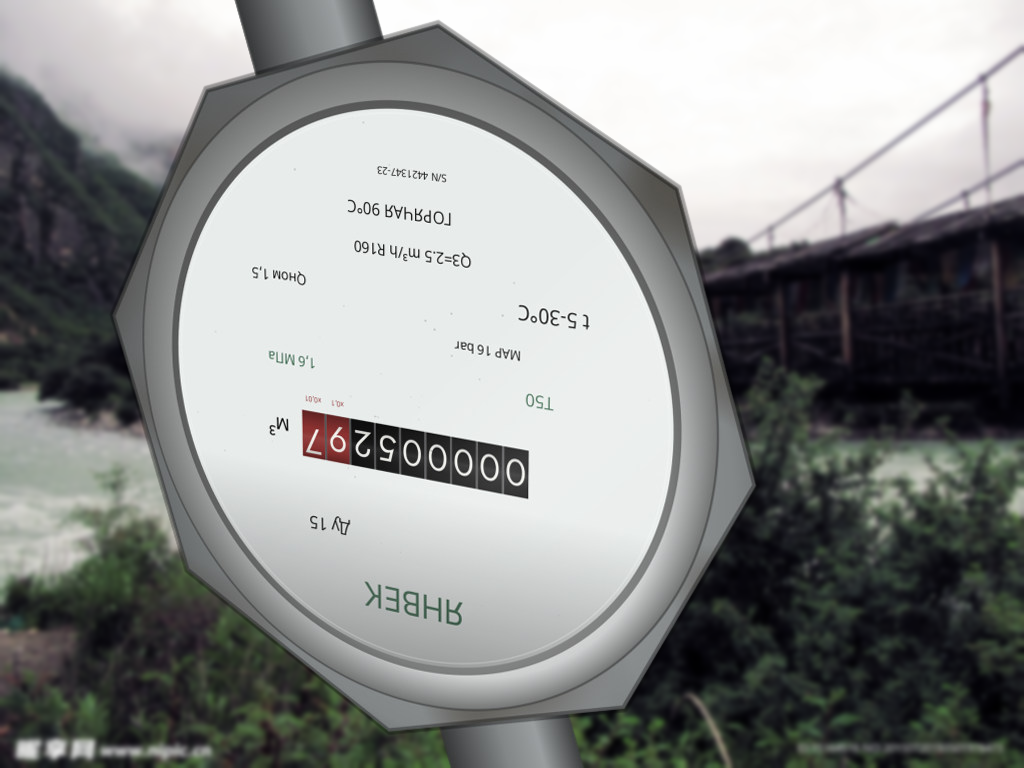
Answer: m³ 52.97
